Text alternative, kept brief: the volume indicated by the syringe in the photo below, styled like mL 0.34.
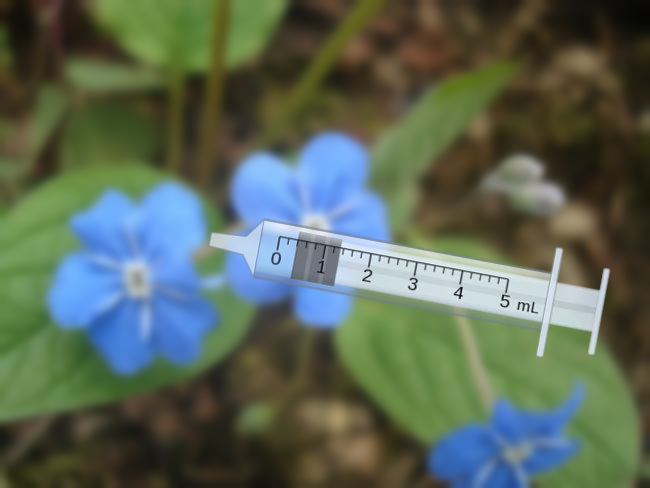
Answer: mL 0.4
